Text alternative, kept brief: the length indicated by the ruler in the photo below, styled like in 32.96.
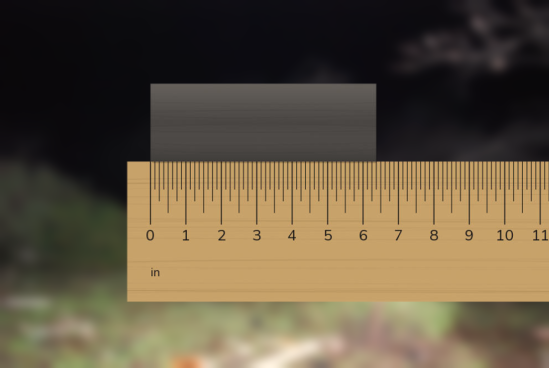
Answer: in 6.375
